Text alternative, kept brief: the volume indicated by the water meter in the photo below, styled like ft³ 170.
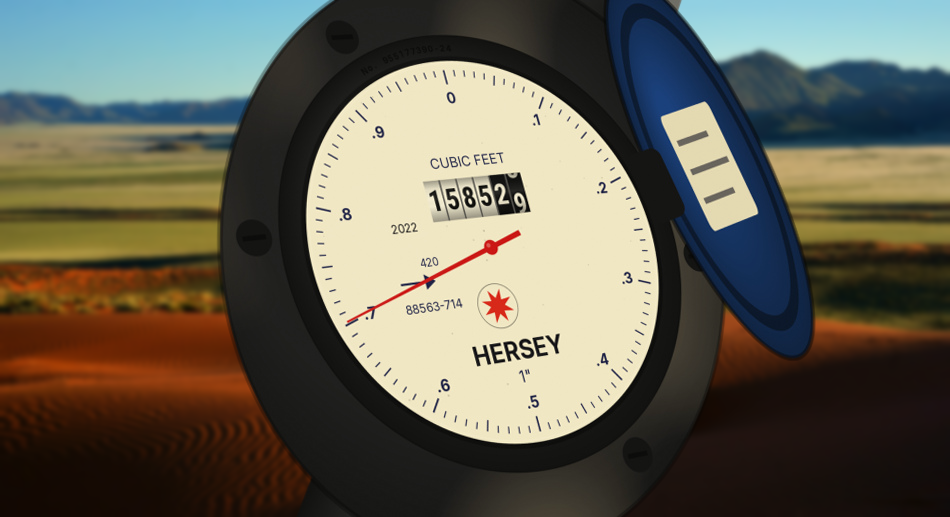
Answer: ft³ 158528.70
